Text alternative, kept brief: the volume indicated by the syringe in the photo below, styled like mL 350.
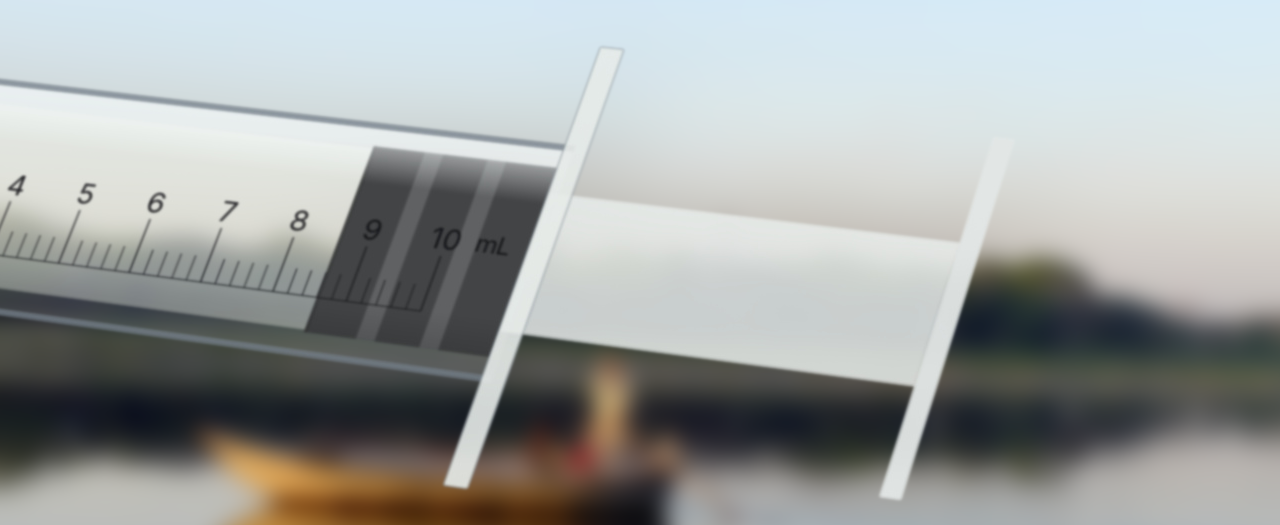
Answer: mL 8.6
